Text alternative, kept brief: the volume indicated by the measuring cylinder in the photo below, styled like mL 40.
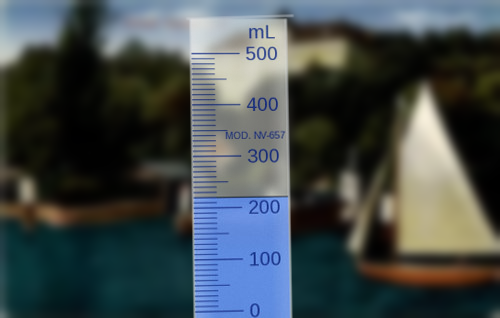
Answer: mL 220
